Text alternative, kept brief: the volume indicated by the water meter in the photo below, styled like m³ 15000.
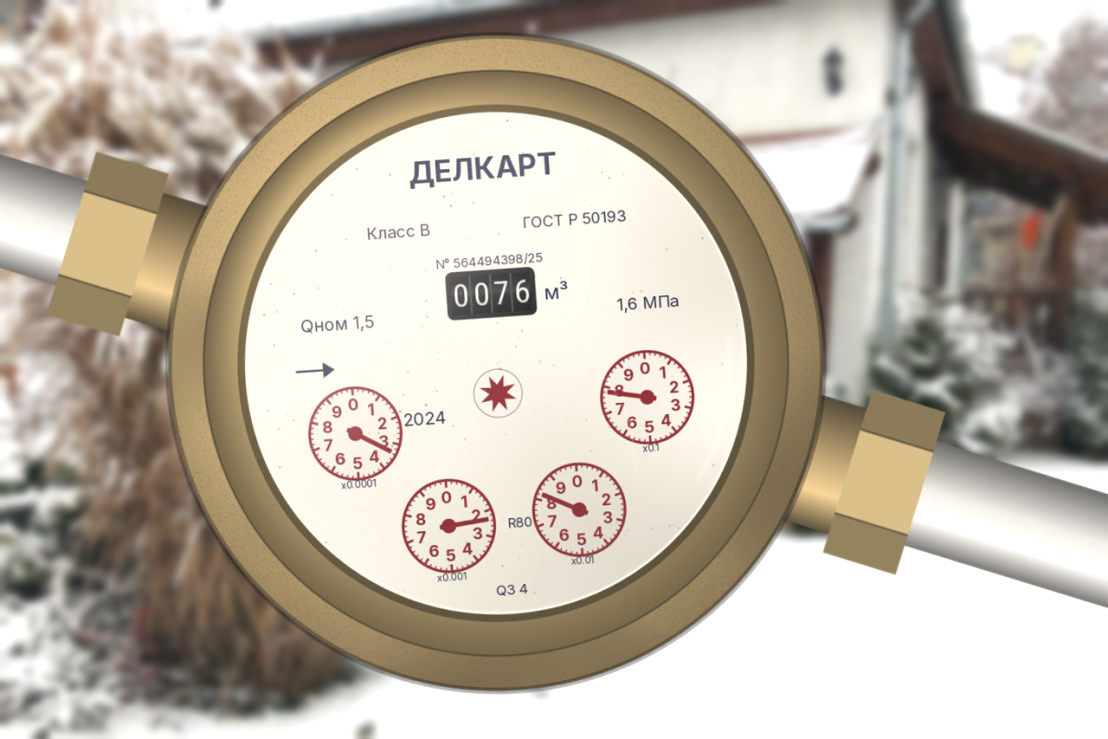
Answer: m³ 76.7823
